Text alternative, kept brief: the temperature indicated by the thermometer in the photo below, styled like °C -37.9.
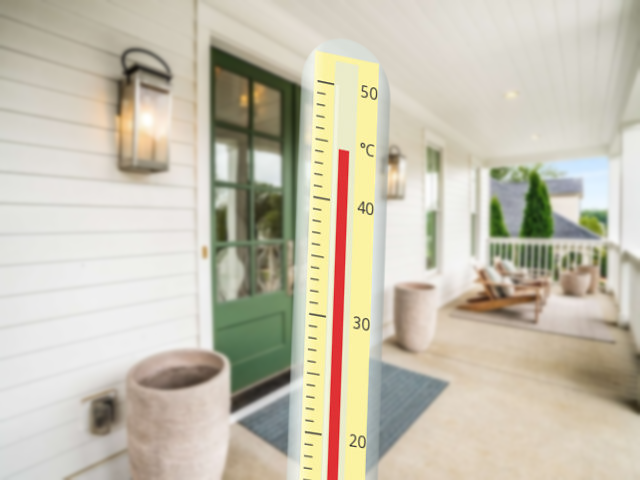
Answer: °C 44.5
